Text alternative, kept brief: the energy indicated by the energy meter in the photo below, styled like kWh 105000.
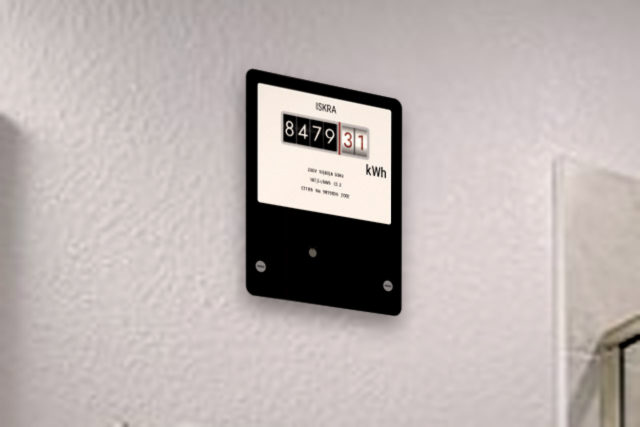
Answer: kWh 8479.31
